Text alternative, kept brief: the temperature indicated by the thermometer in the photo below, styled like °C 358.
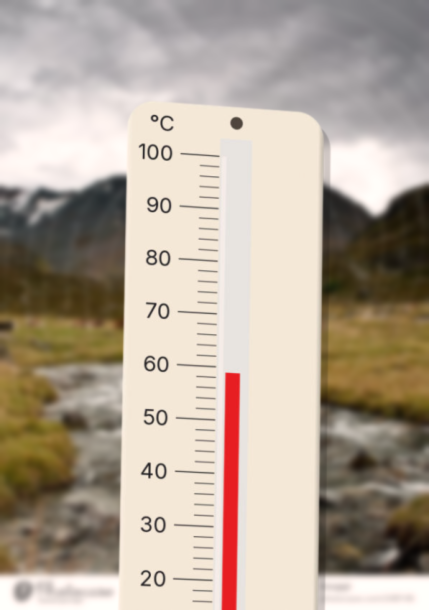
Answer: °C 59
